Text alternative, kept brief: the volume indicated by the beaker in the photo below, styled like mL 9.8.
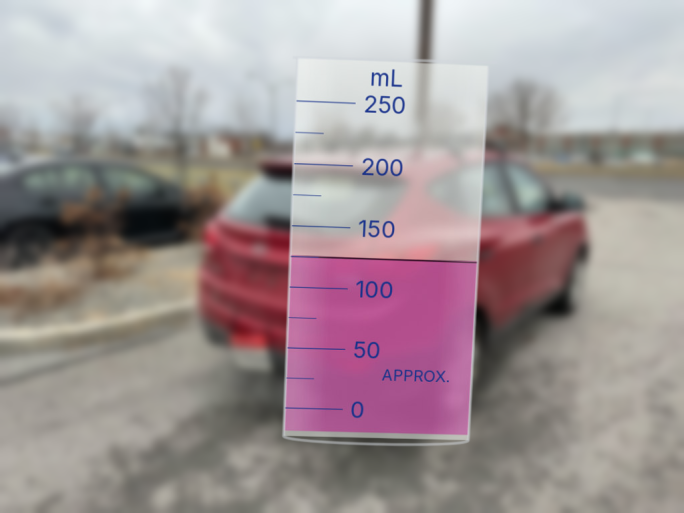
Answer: mL 125
